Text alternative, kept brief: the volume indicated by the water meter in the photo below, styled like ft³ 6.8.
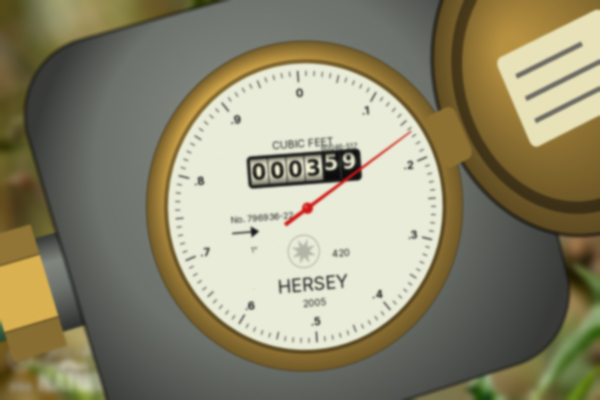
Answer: ft³ 359.16
